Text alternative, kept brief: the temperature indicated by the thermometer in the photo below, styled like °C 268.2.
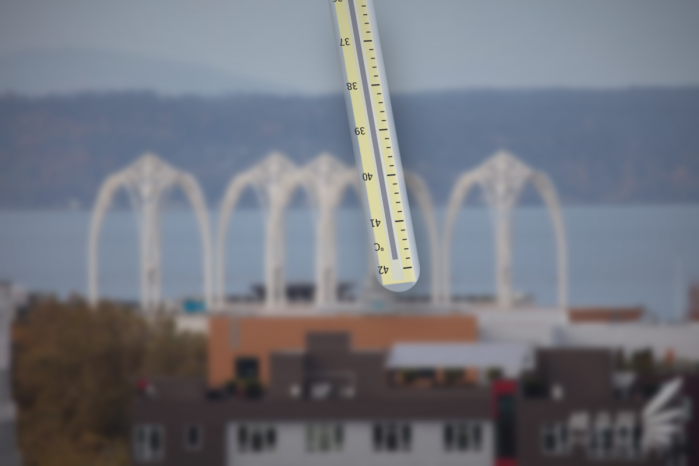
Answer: °C 41.8
